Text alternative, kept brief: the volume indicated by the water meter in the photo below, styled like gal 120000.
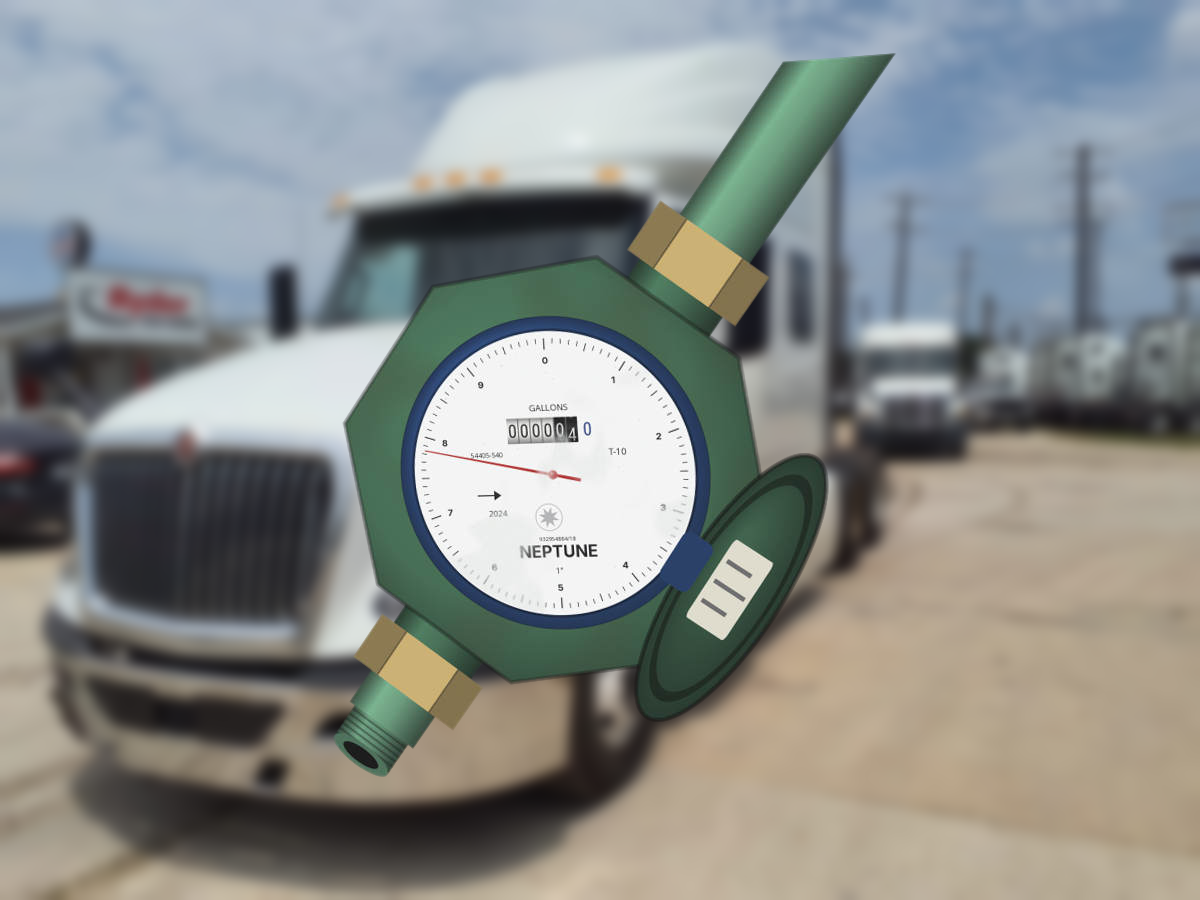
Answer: gal 37.8
